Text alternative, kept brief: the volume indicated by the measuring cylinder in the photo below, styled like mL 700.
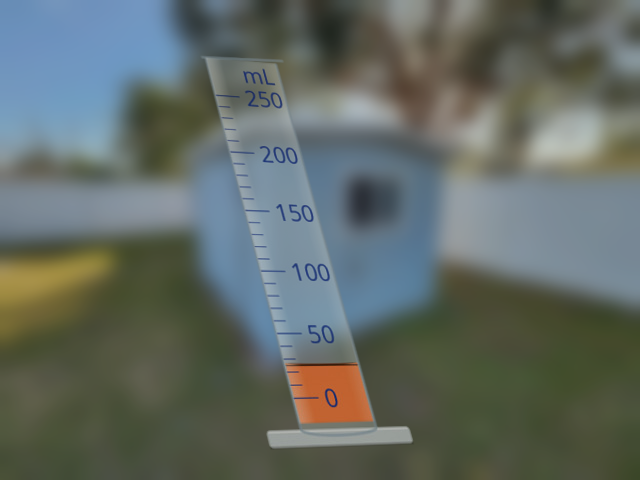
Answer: mL 25
